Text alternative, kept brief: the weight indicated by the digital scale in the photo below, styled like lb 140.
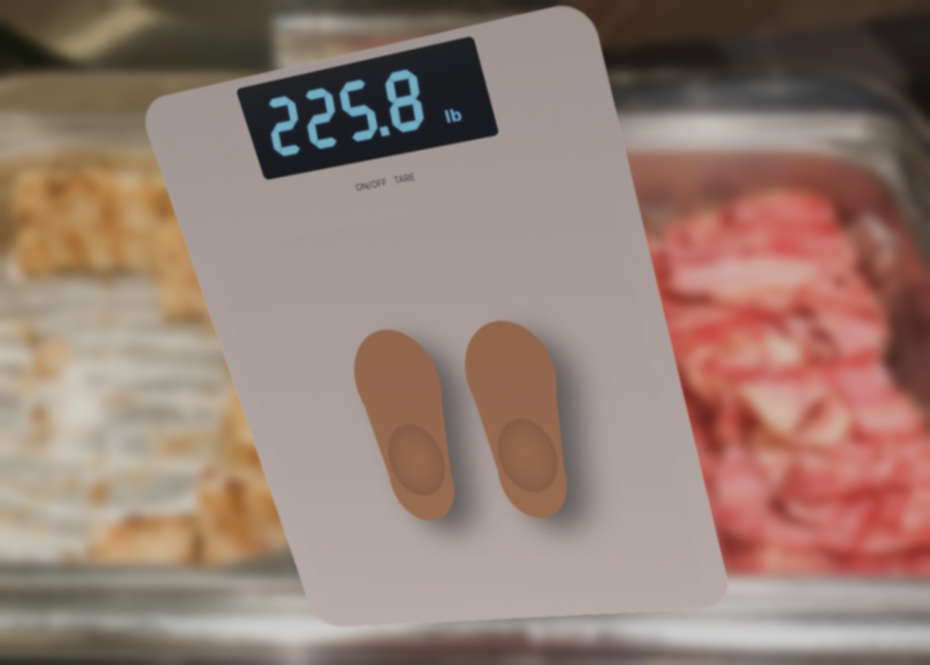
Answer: lb 225.8
